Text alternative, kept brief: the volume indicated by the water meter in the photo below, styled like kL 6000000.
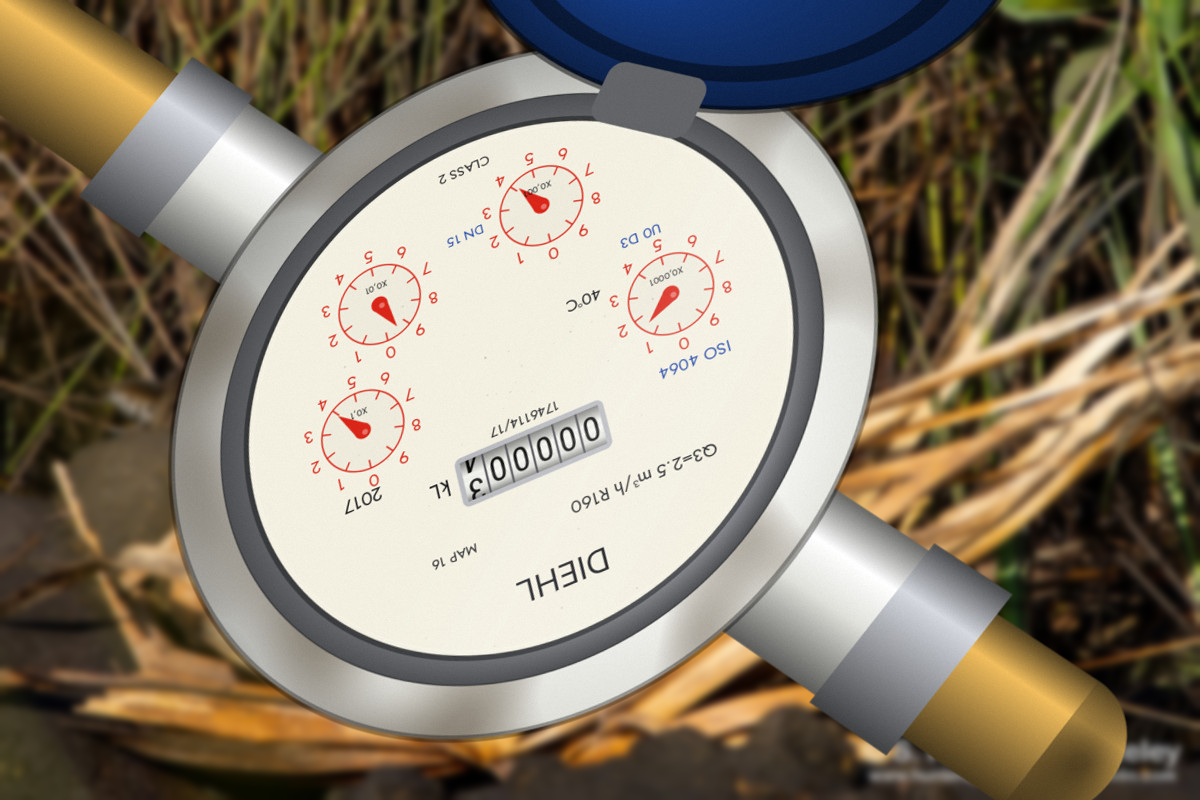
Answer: kL 3.3941
